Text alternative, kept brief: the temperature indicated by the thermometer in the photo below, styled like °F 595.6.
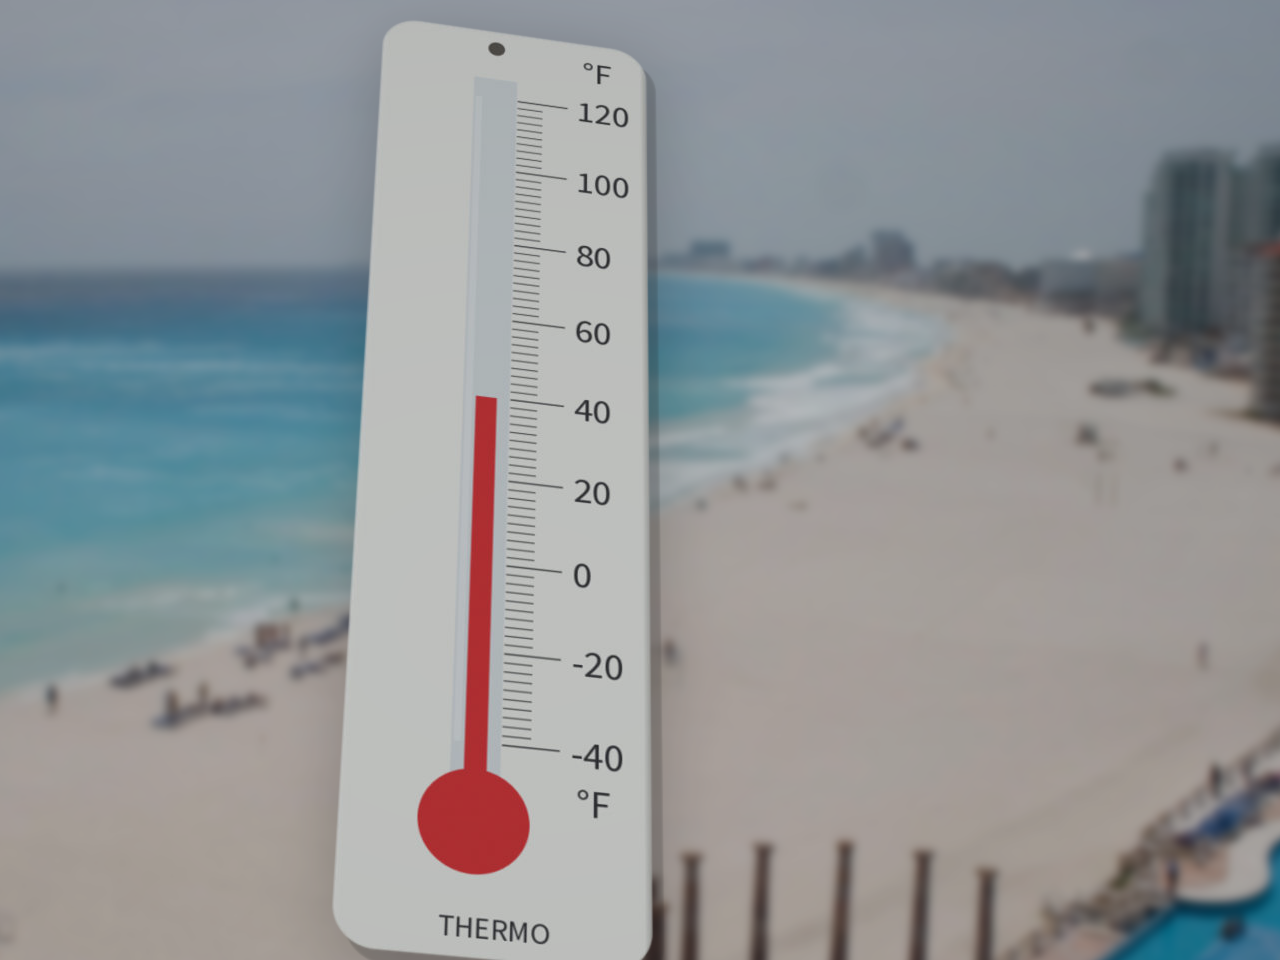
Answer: °F 40
